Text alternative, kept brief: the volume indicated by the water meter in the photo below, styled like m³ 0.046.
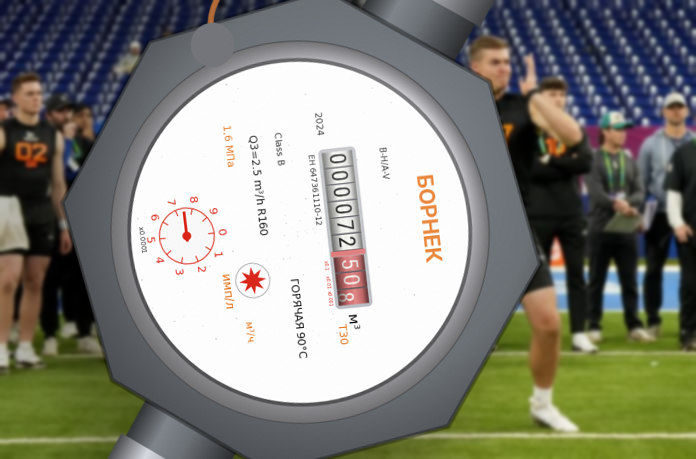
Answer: m³ 72.5077
